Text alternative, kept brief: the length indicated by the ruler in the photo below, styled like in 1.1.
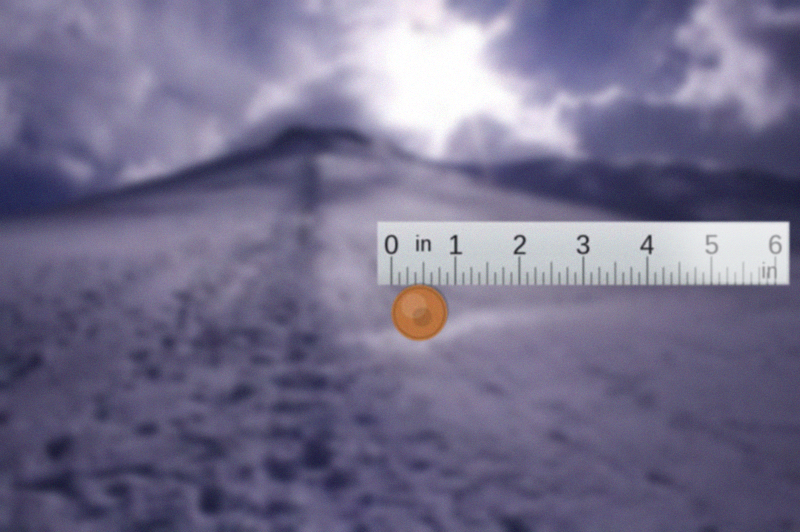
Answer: in 0.875
